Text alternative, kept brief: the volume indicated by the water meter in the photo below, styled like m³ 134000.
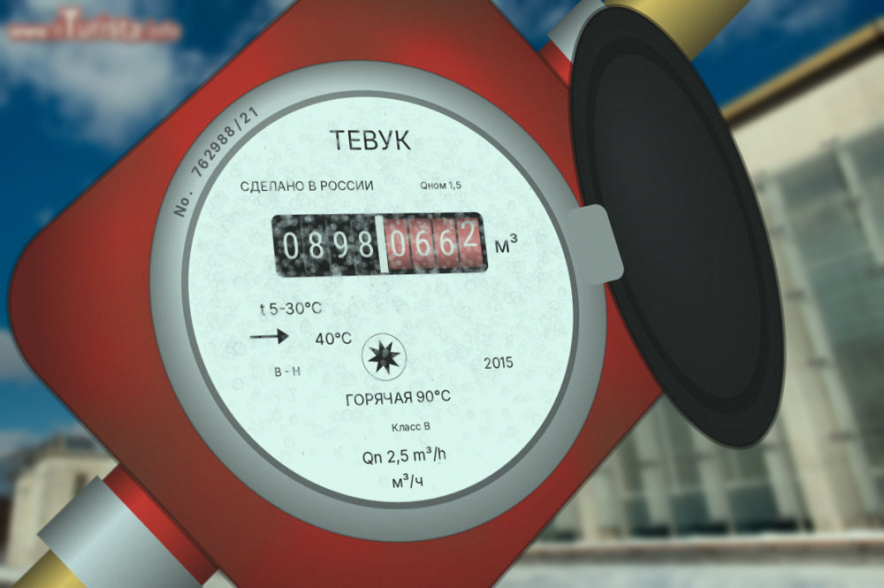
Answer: m³ 898.0662
